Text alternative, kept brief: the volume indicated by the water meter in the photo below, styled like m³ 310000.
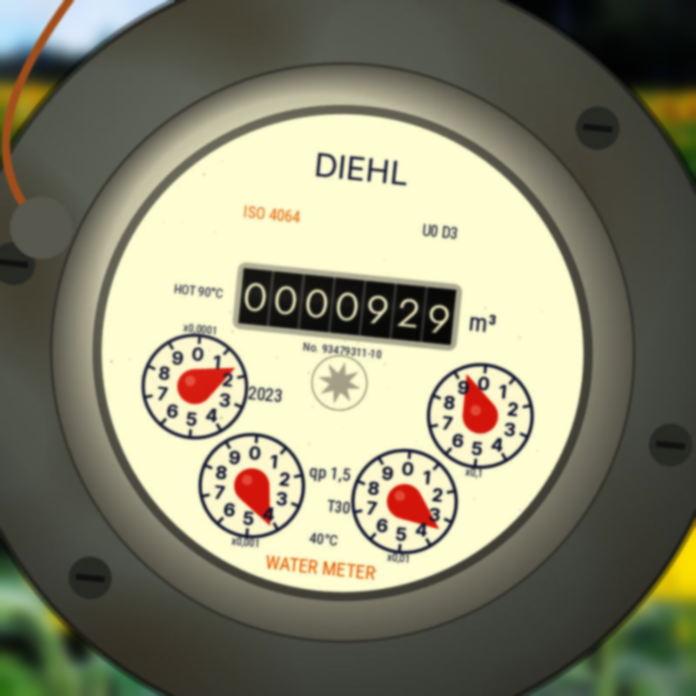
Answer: m³ 928.9341
